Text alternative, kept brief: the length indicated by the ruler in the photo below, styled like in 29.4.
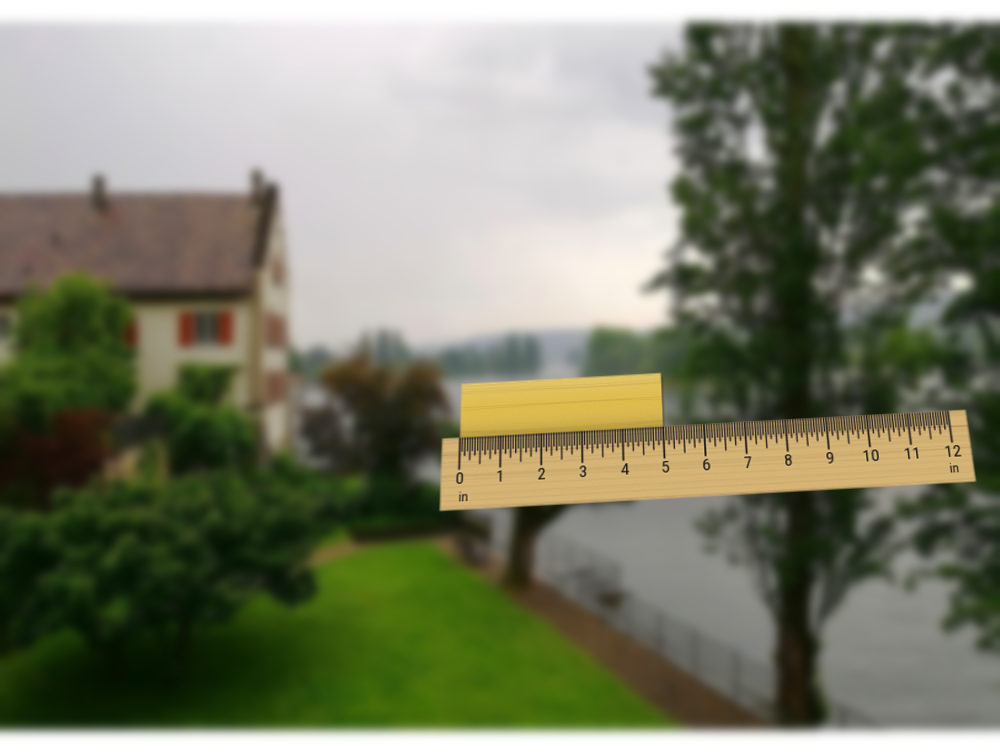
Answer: in 5
